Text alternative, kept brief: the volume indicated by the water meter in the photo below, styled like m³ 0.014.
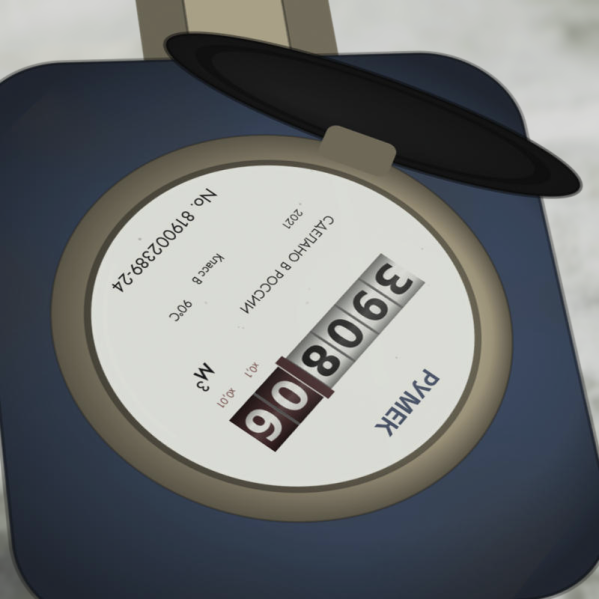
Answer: m³ 3908.06
